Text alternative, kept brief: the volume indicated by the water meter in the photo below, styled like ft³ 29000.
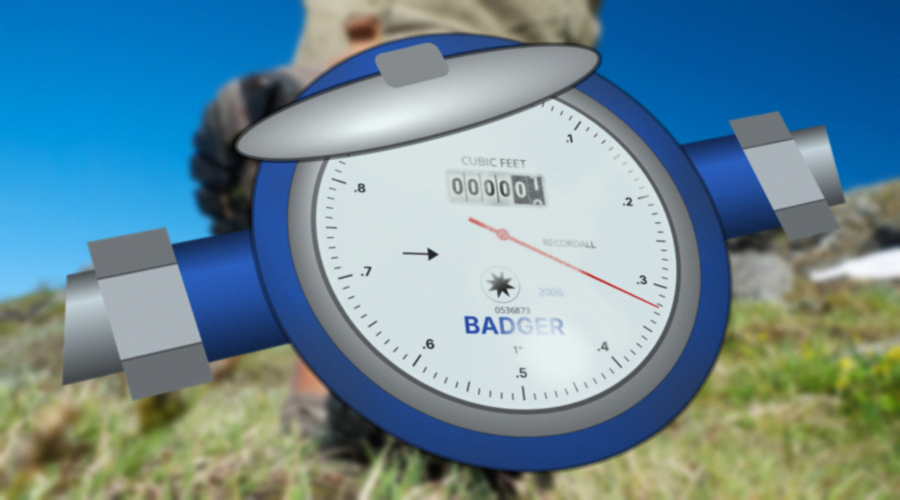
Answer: ft³ 1.32
